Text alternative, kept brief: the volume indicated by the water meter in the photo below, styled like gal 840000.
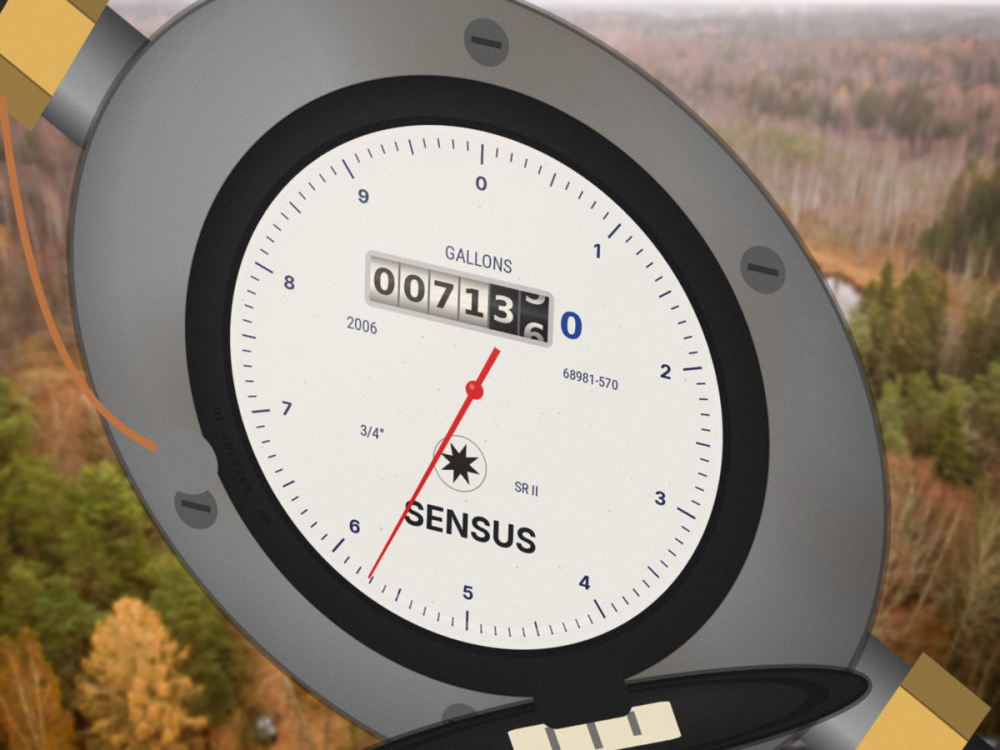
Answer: gal 71355.7
